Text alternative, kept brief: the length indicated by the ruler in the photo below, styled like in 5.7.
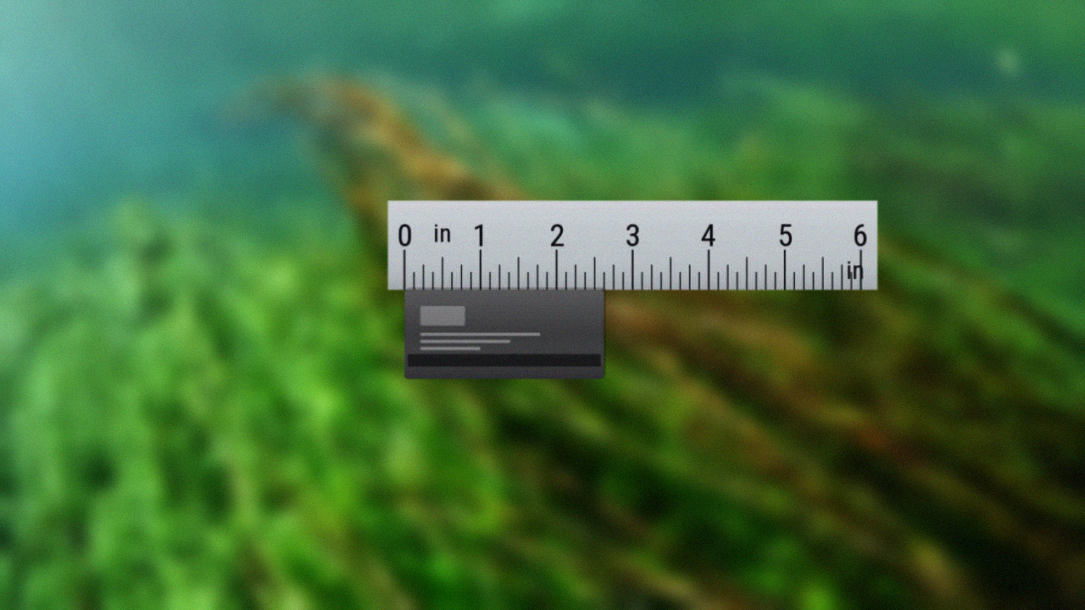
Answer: in 2.625
